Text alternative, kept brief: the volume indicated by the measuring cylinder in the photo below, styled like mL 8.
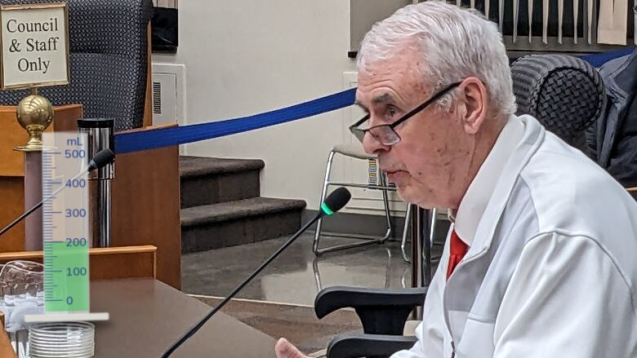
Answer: mL 200
